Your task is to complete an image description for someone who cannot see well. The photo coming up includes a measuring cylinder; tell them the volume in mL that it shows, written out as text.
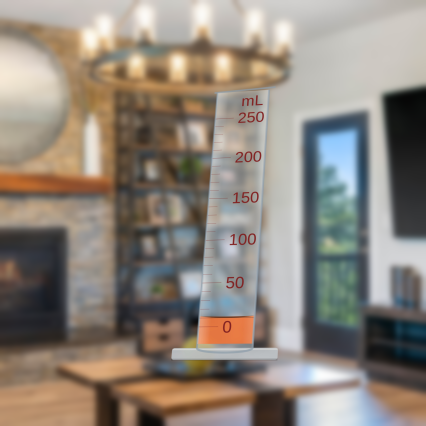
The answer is 10 mL
